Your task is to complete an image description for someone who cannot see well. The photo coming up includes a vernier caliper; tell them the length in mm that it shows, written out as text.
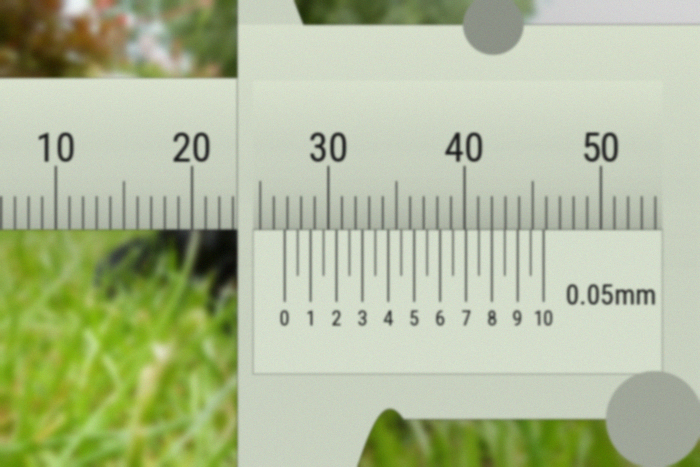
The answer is 26.8 mm
